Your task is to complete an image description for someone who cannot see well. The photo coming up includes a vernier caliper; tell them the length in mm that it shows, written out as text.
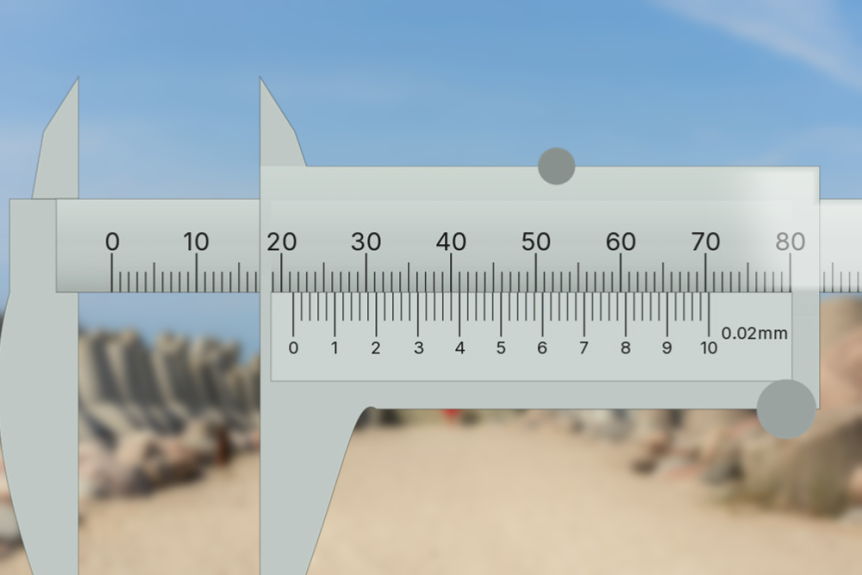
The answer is 21.4 mm
